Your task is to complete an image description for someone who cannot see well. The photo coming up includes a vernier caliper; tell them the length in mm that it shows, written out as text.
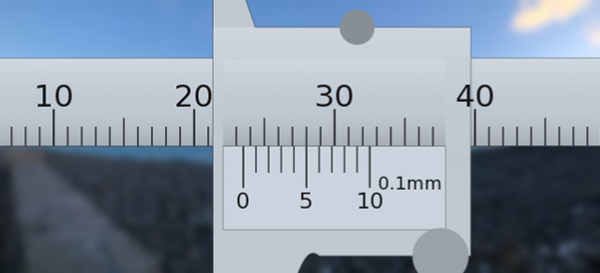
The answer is 23.5 mm
